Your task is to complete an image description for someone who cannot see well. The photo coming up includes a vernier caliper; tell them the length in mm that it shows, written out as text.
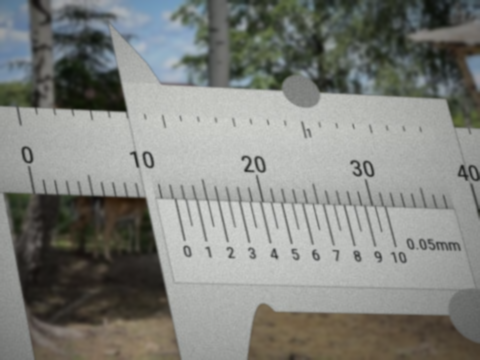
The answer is 12.2 mm
